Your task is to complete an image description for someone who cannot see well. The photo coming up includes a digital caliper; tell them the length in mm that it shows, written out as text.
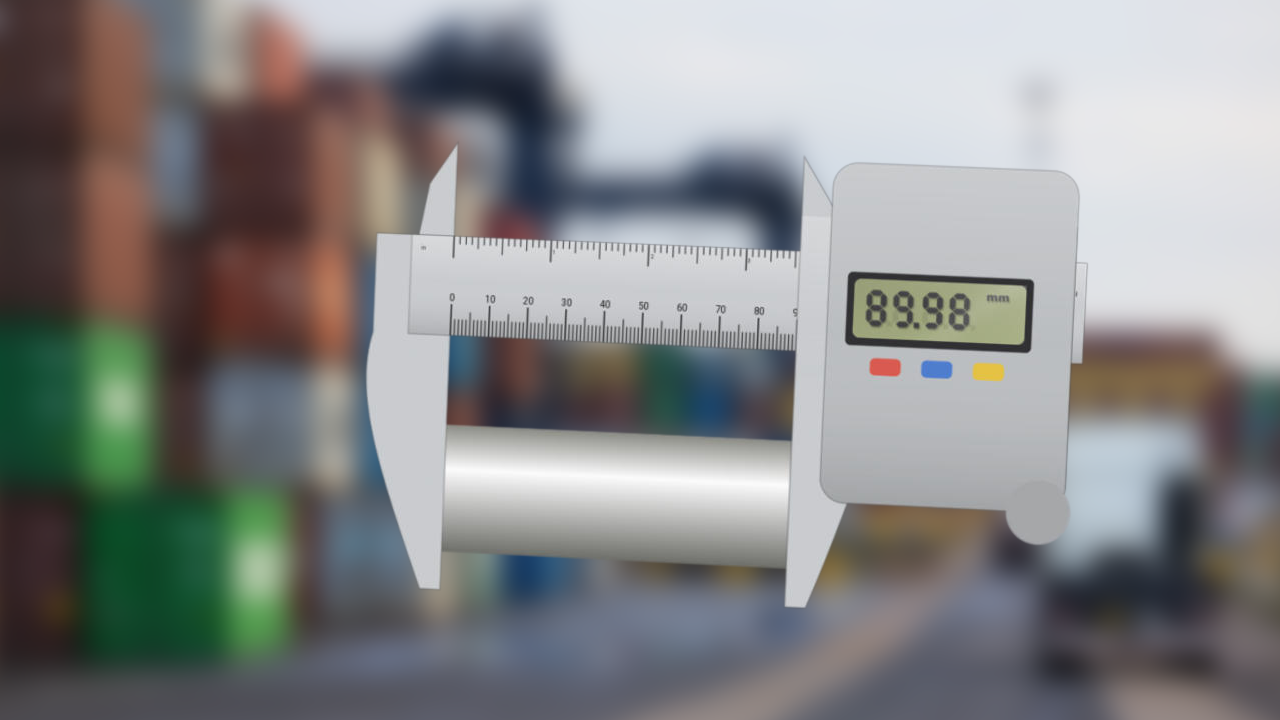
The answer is 89.98 mm
